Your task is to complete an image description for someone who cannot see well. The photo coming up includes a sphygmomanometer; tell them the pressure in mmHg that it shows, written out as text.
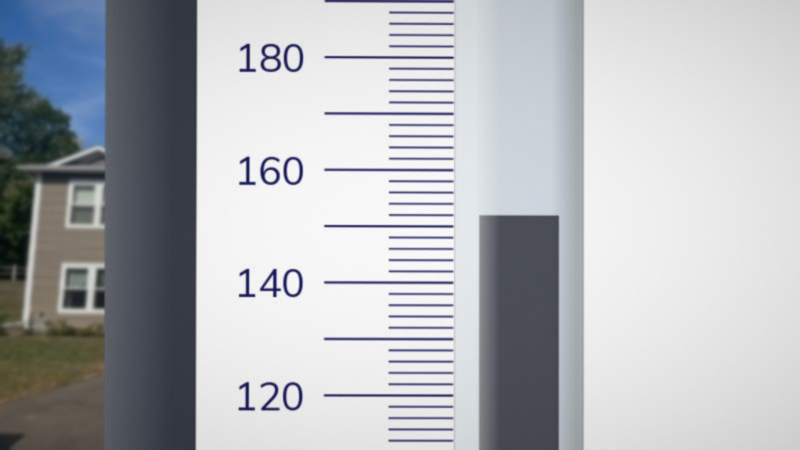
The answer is 152 mmHg
